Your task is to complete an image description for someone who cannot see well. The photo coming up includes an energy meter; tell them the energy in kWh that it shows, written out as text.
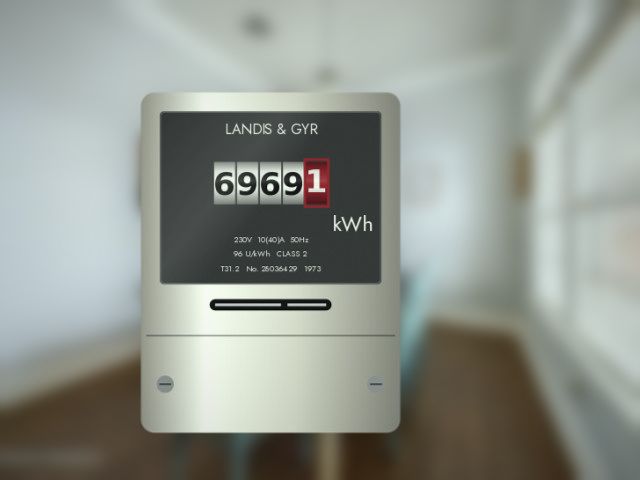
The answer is 6969.1 kWh
